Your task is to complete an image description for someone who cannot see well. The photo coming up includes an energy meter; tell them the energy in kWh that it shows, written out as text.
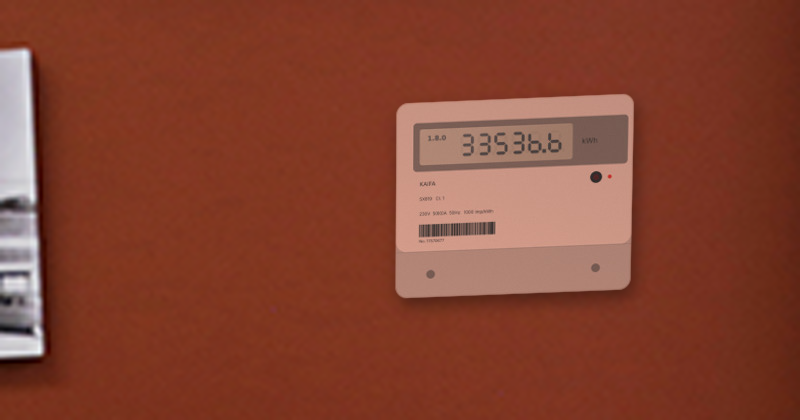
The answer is 33536.6 kWh
